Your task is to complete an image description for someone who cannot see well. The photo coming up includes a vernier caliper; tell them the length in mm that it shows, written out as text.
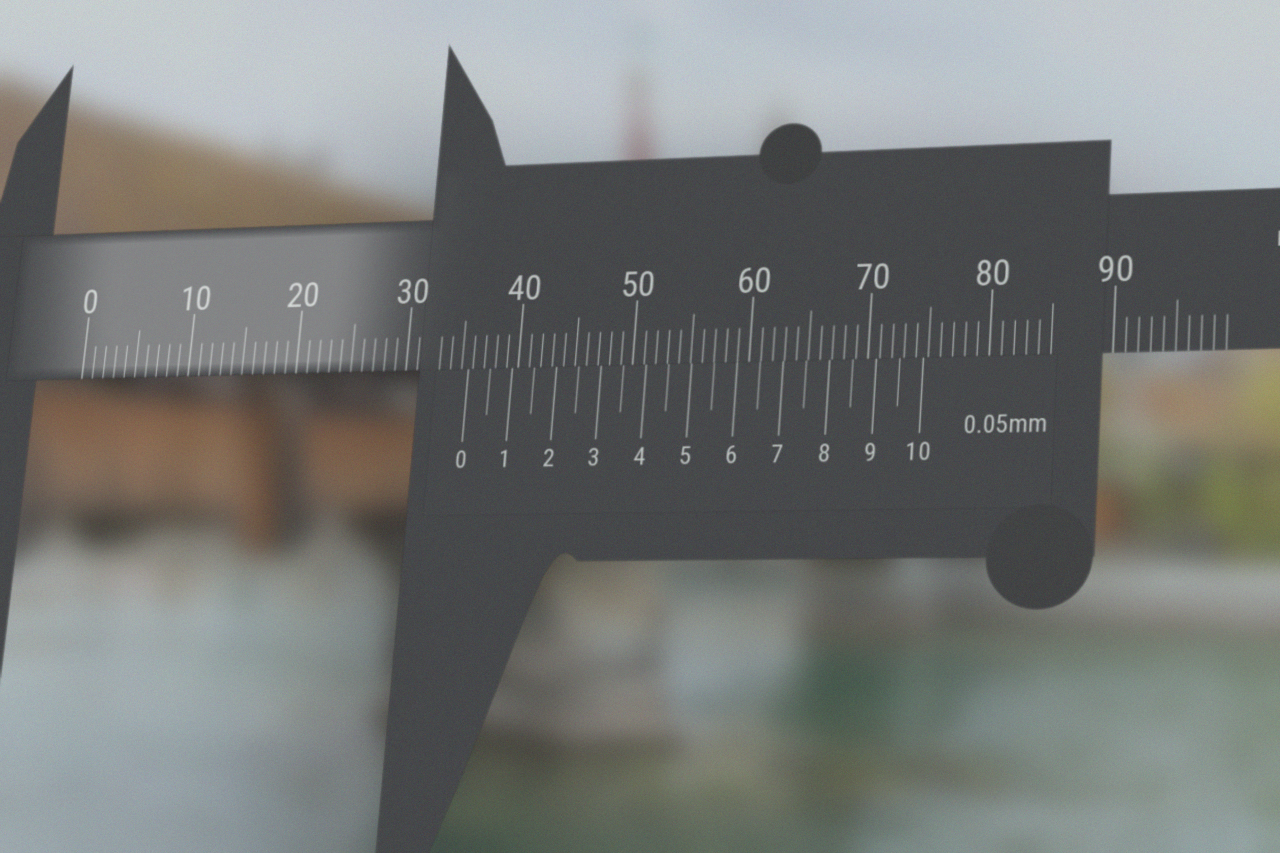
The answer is 35.6 mm
